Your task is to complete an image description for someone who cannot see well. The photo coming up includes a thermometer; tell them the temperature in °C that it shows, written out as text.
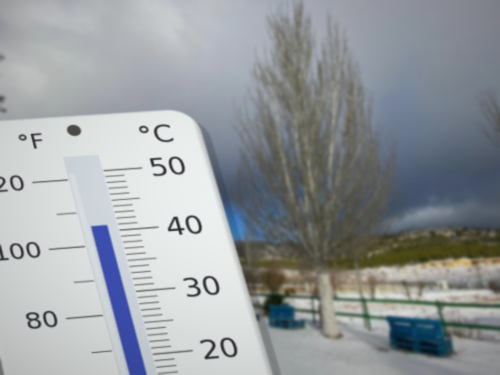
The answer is 41 °C
